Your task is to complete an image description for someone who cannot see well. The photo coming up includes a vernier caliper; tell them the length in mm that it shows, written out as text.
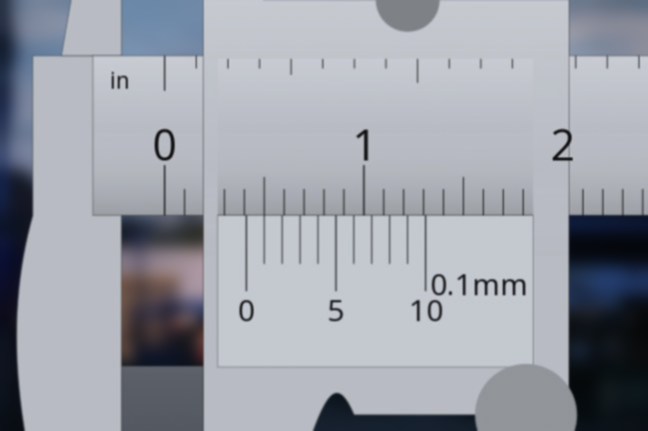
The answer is 4.1 mm
